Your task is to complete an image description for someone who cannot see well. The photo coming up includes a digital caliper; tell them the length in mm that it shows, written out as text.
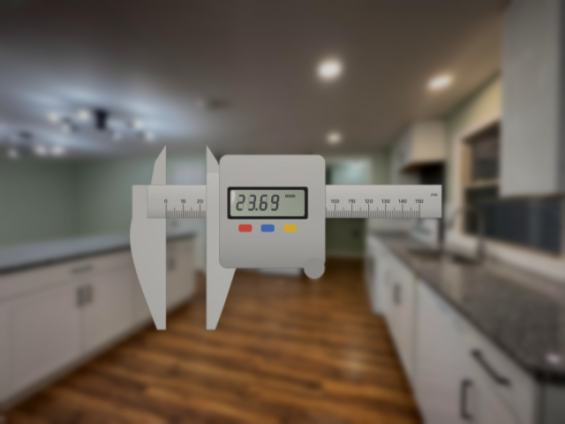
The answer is 23.69 mm
